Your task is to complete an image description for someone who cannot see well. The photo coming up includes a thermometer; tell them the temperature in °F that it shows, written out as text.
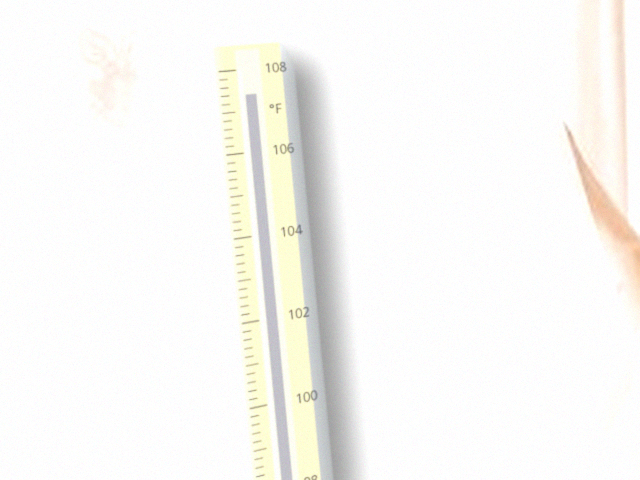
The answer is 107.4 °F
